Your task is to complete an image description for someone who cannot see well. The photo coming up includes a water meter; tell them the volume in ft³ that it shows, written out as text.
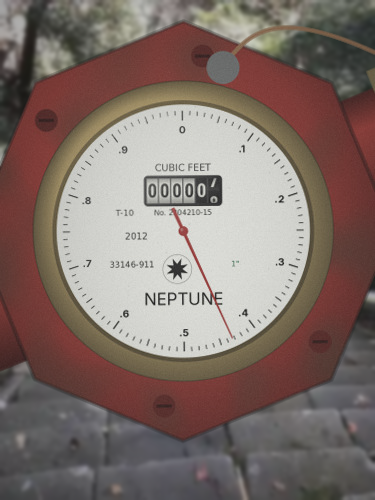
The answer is 7.43 ft³
